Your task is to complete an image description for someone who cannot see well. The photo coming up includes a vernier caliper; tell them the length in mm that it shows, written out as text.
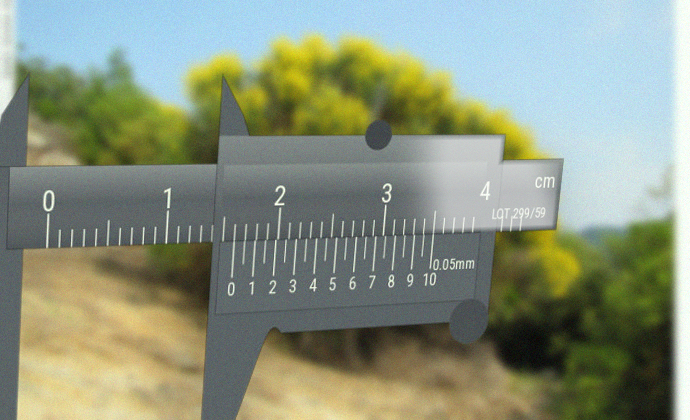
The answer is 16.0 mm
